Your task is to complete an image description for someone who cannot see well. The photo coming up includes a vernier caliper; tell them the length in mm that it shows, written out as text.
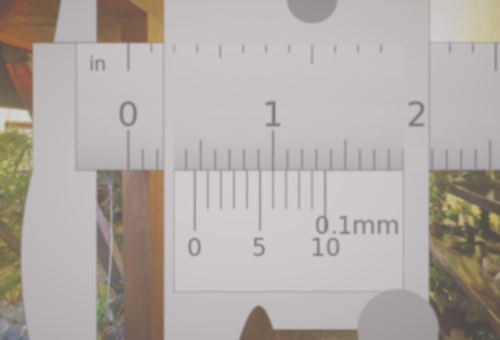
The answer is 4.6 mm
